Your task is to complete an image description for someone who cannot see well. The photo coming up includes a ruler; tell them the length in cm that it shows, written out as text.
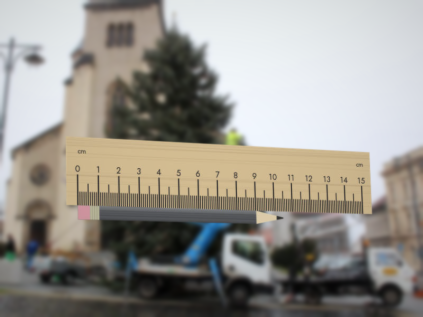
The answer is 10.5 cm
